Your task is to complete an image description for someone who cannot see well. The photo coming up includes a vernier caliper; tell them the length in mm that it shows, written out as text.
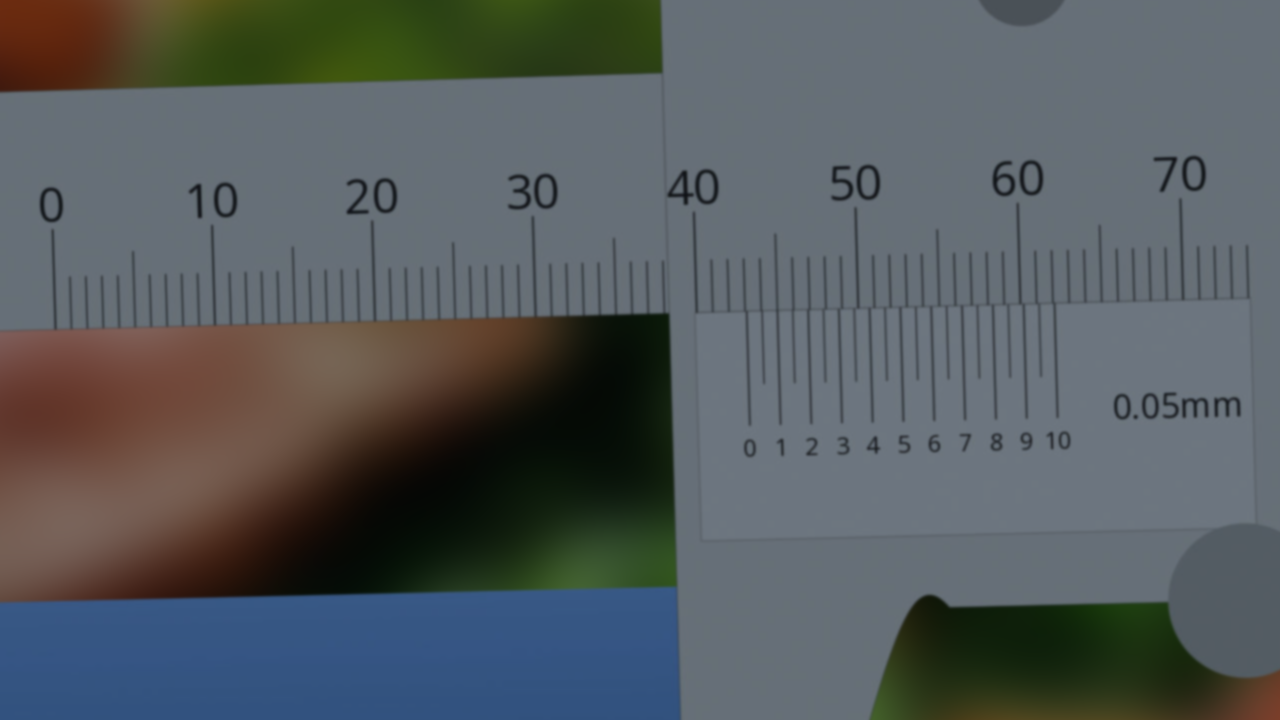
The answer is 43.1 mm
